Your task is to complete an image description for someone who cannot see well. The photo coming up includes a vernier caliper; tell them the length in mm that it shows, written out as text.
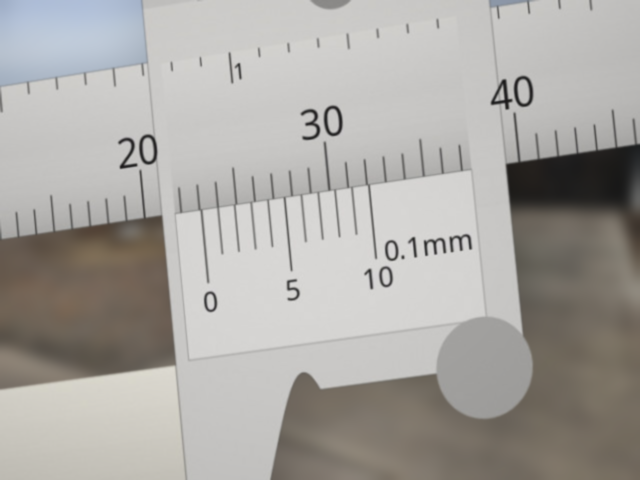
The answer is 23.1 mm
